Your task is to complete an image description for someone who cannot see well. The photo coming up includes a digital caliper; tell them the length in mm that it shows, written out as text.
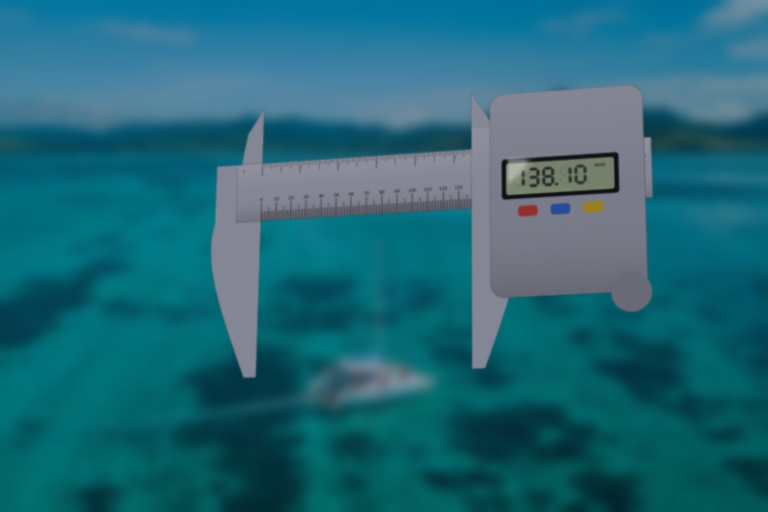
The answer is 138.10 mm
